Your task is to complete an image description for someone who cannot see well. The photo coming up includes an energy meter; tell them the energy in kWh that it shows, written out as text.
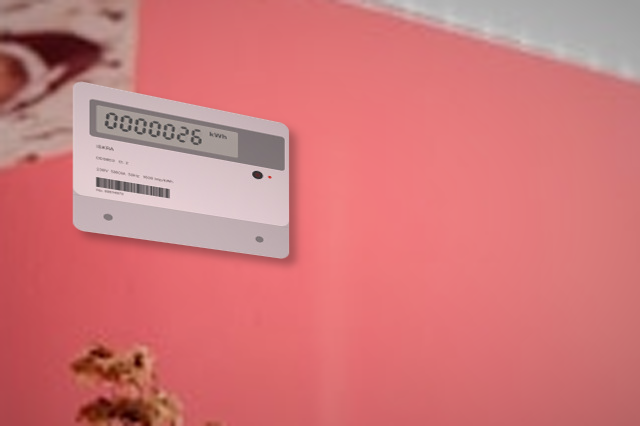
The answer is 26 kWh
